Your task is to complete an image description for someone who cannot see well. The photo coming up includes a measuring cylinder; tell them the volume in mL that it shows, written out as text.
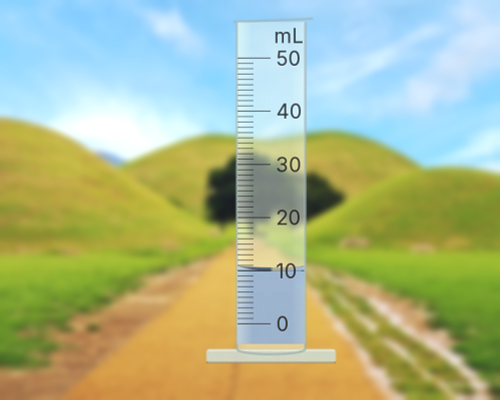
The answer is 10 mL
